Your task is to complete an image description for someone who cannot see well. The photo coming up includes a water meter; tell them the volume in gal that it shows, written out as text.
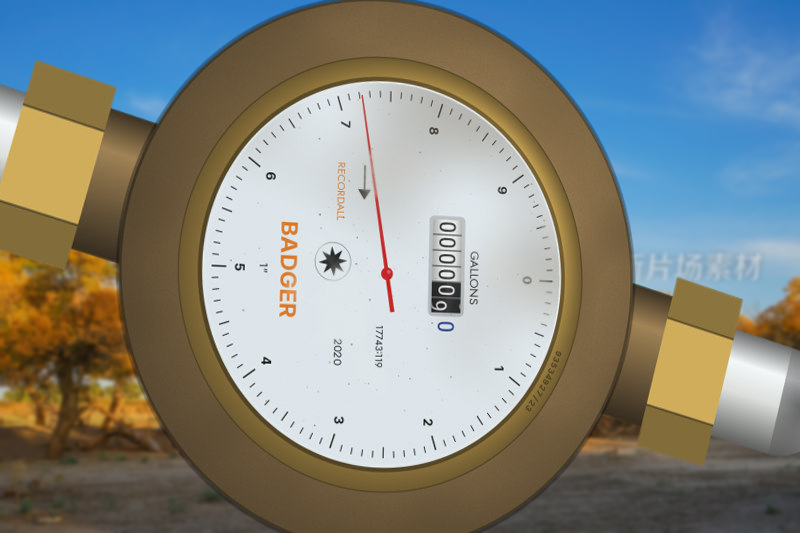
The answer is 87.2 gal
